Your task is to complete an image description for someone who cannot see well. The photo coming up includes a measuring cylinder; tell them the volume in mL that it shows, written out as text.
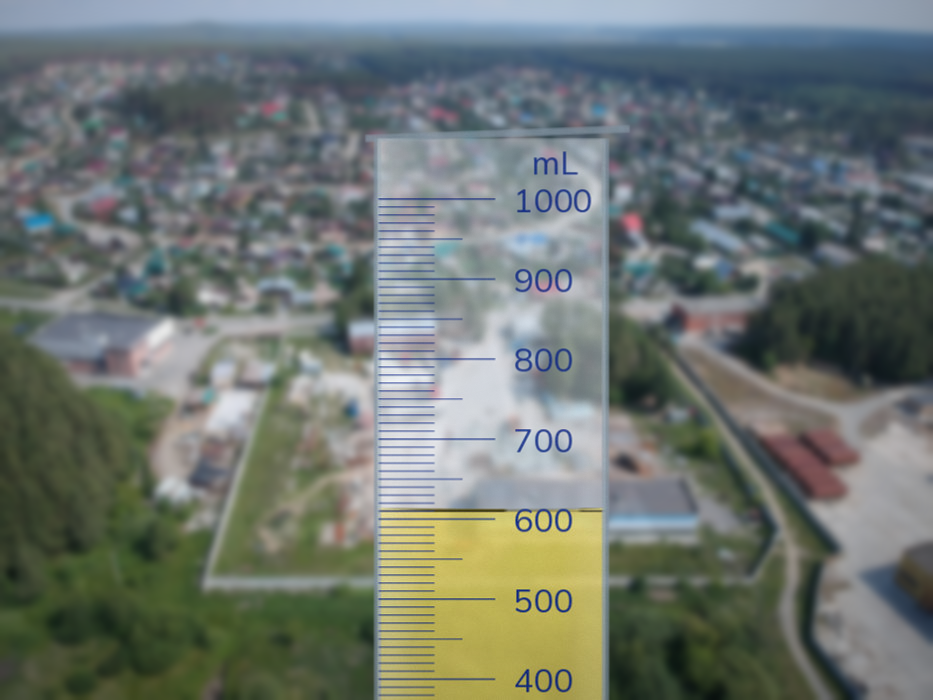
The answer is 610 mL
